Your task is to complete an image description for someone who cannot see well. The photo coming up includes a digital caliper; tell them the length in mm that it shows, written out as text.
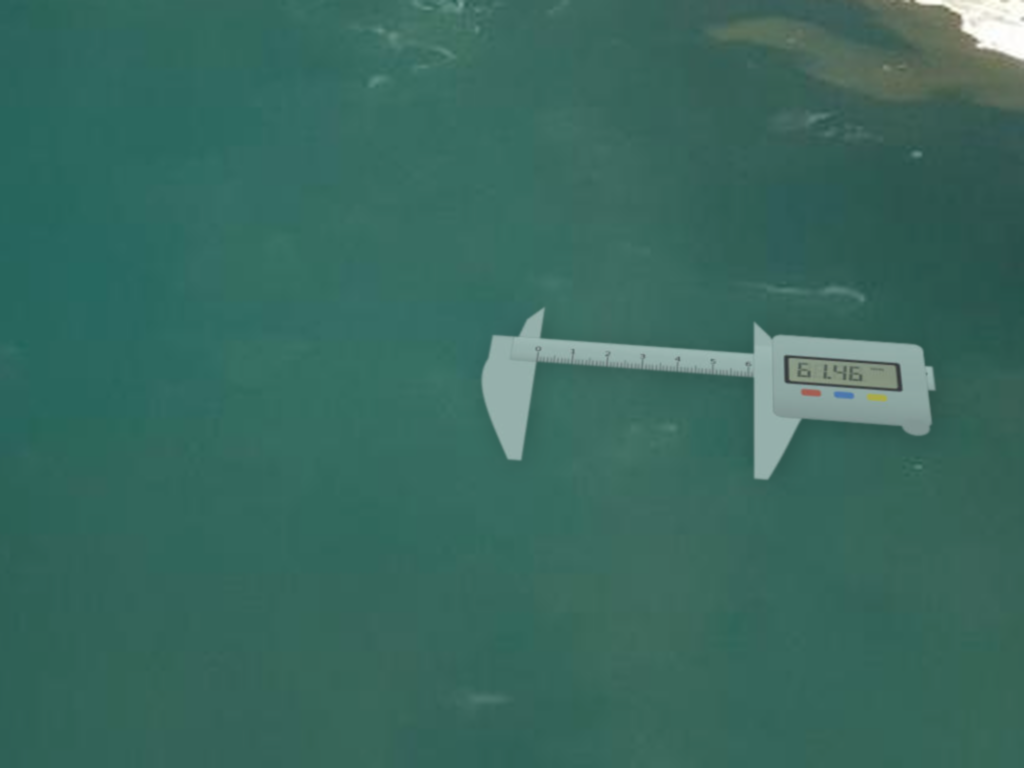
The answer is 61.46 mm
